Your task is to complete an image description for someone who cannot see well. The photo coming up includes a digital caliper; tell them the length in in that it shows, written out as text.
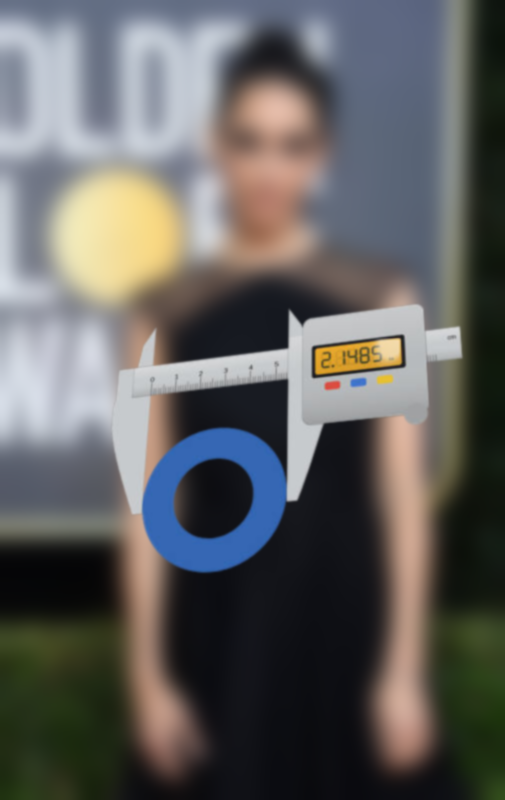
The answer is 2.1485 in
